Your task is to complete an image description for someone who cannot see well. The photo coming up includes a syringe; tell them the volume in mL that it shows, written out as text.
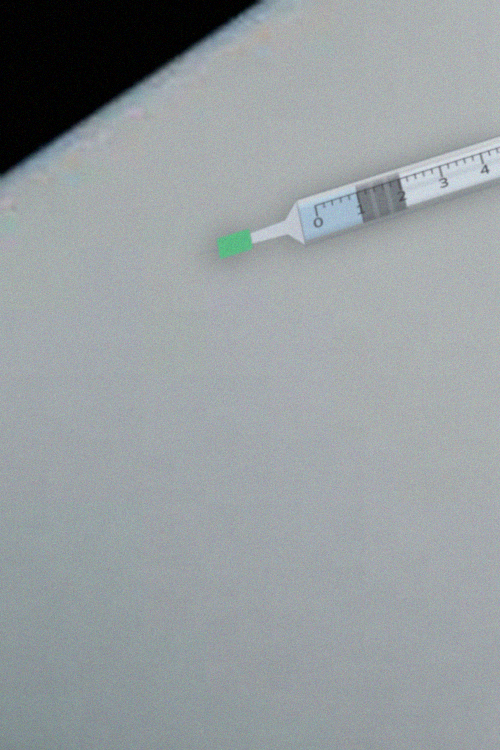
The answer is 1 mL
